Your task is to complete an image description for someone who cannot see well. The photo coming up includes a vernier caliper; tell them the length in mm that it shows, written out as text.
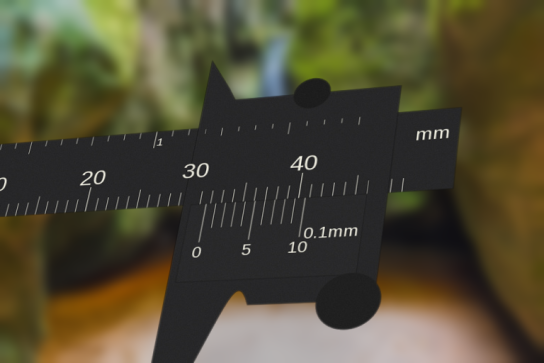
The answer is 31.6 mm
